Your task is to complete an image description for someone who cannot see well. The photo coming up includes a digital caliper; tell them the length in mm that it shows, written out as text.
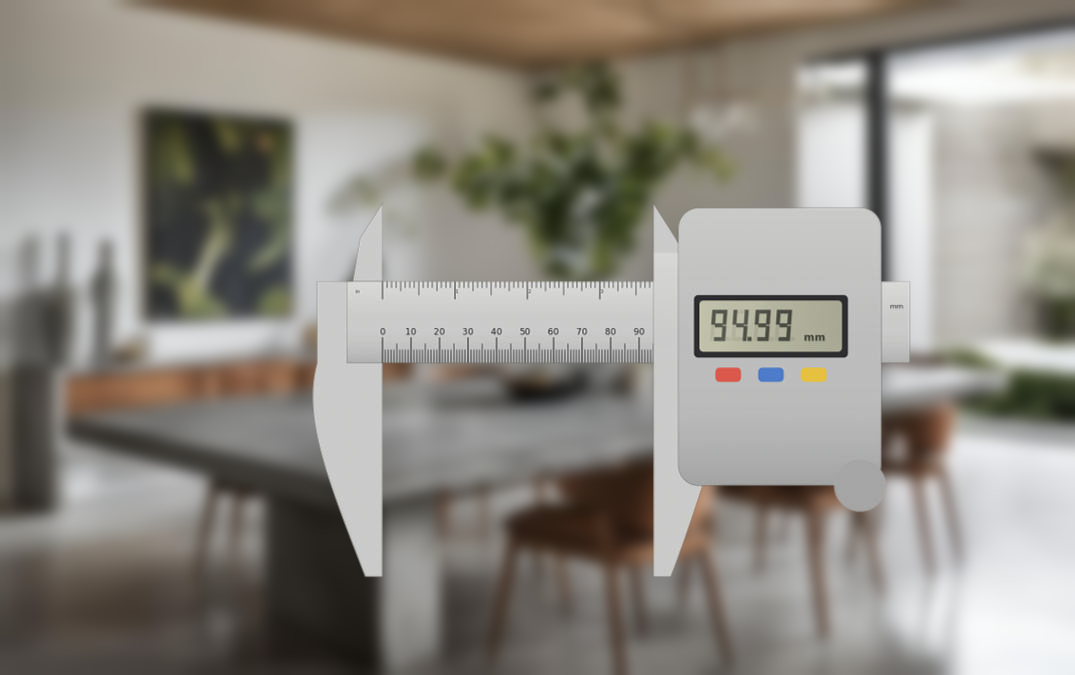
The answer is 94.99 mm
